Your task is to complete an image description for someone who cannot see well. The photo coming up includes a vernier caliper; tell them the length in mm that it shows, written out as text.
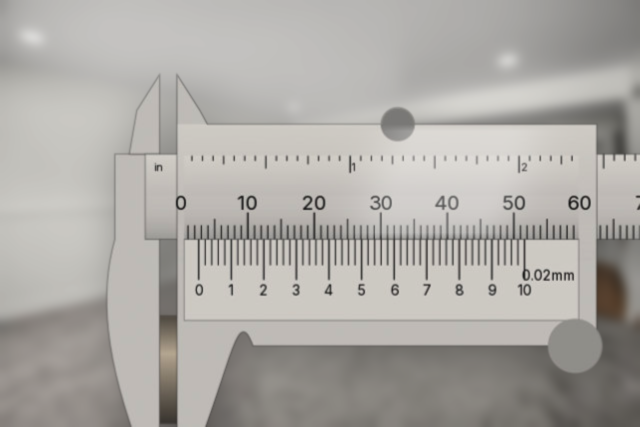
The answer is 2.6 mm
